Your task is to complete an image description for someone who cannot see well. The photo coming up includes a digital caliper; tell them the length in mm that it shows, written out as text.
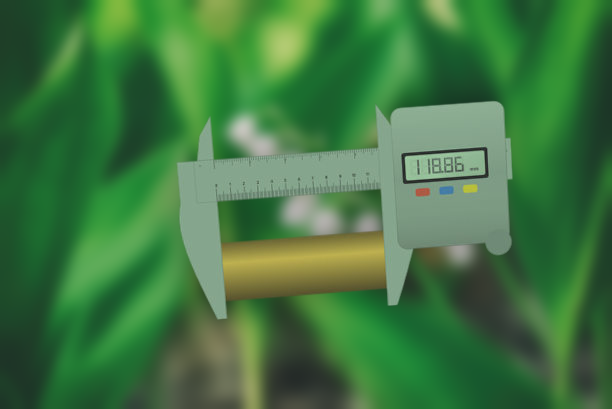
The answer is 118.86 mm
